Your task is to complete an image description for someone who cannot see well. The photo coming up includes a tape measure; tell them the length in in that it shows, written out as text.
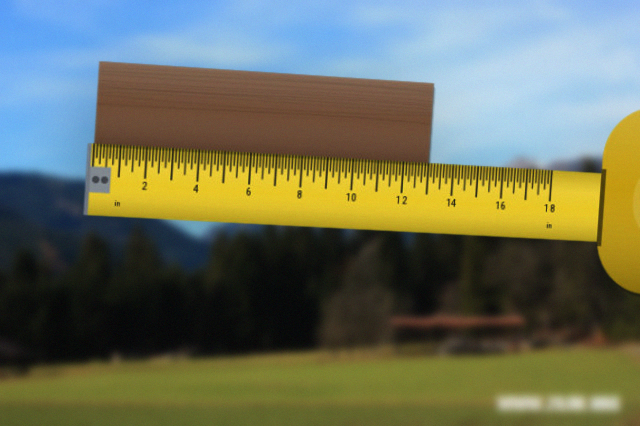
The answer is 13 in
